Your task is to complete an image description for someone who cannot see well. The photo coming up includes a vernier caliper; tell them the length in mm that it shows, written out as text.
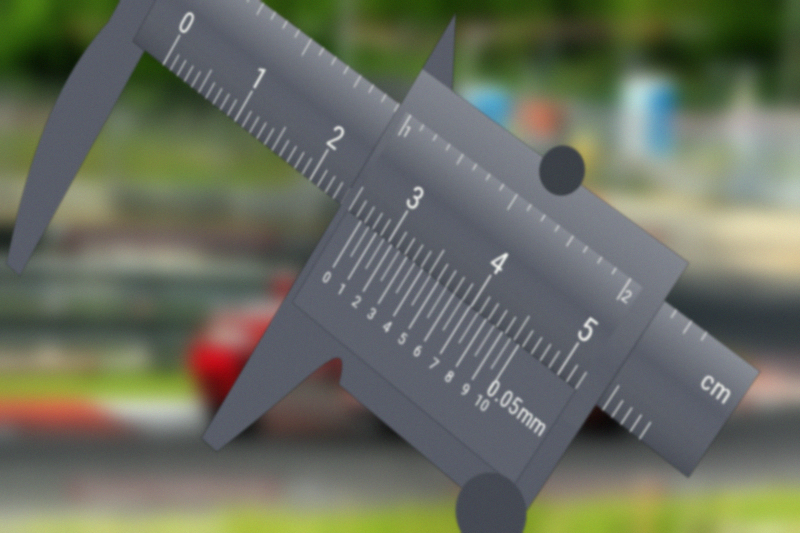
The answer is 26.6 mm
